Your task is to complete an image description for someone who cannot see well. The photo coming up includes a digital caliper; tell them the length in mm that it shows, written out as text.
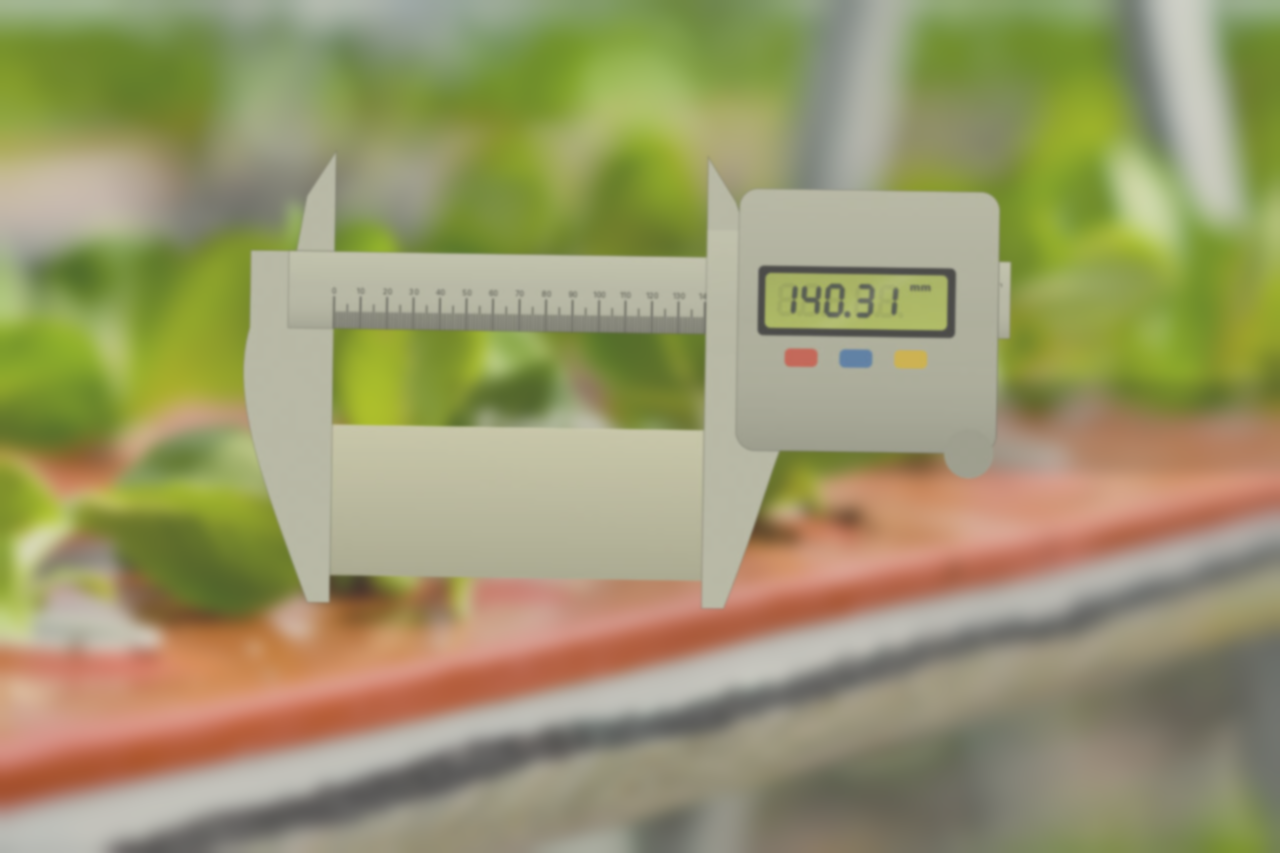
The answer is 140.31 mm
